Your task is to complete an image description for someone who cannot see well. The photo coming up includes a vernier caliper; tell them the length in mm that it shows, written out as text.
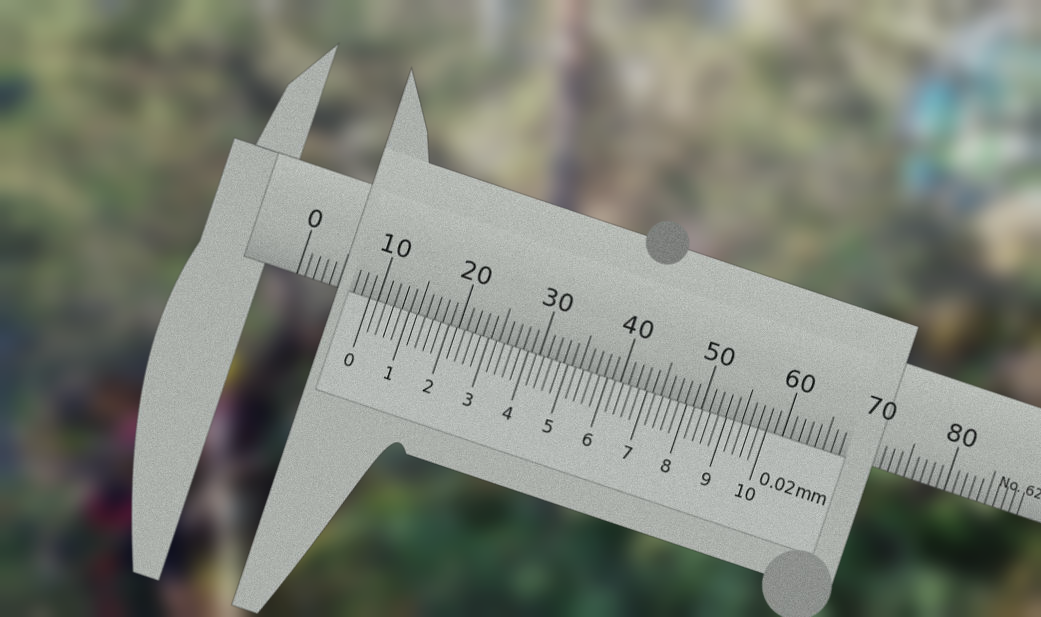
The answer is 9.0 mm
